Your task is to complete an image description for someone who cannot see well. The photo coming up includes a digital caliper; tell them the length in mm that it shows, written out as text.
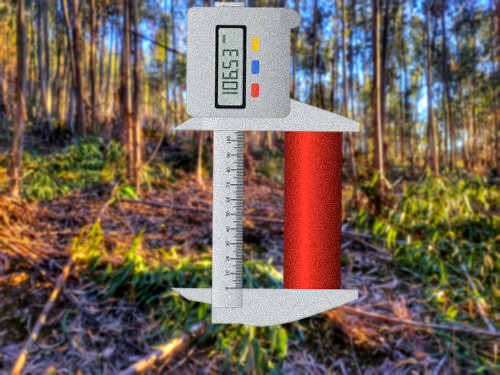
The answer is 106.53 mm
